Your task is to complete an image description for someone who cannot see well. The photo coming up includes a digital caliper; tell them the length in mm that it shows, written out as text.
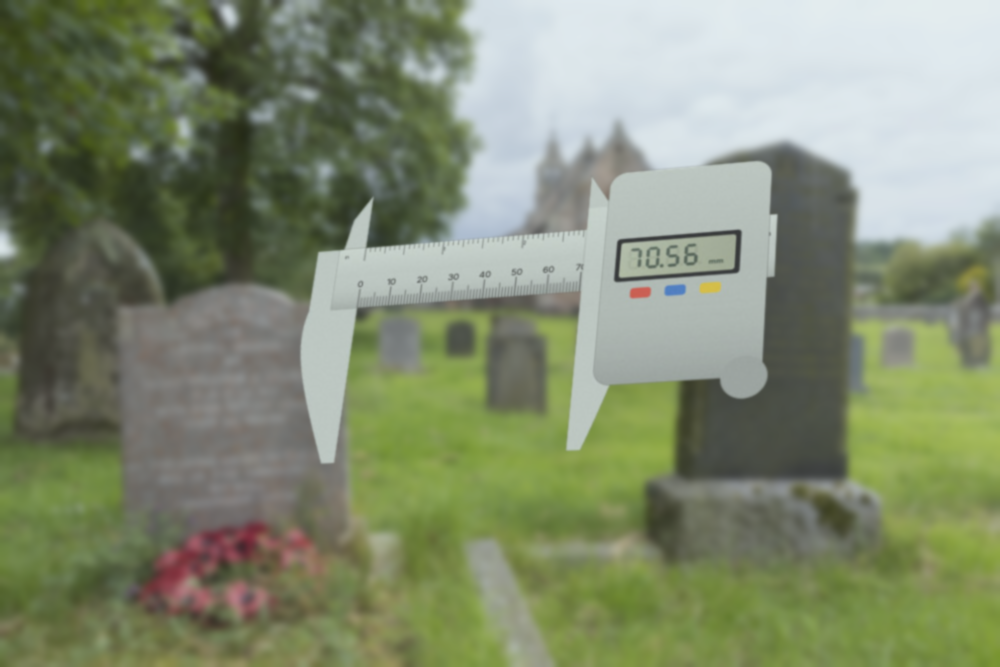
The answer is 70.56 mm
